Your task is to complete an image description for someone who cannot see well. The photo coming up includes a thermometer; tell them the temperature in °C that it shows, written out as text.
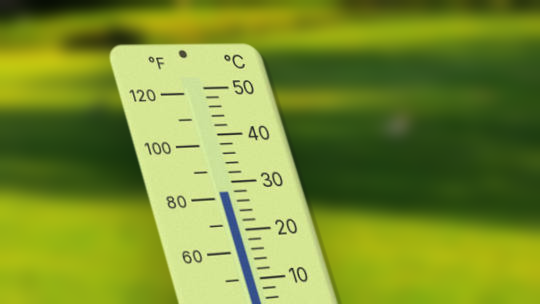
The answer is 28 °C
